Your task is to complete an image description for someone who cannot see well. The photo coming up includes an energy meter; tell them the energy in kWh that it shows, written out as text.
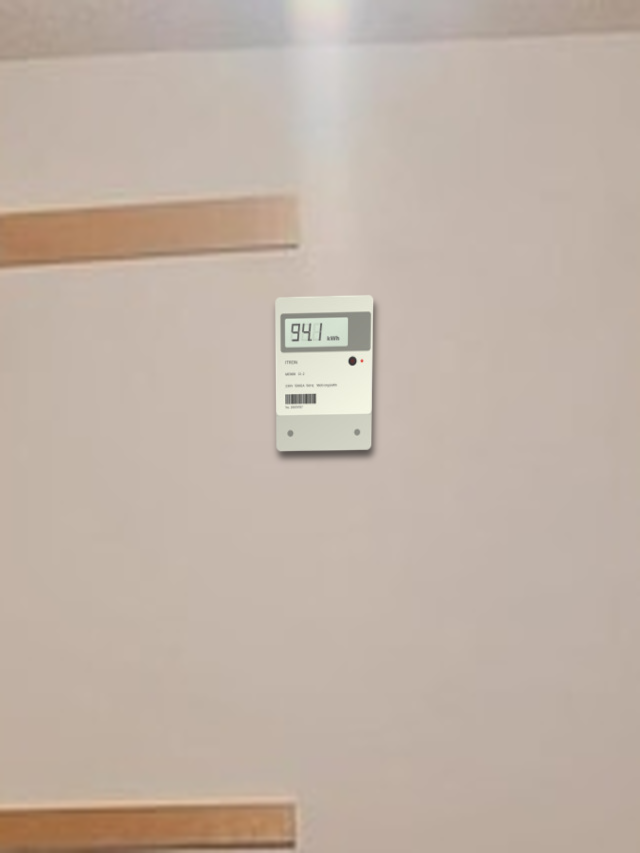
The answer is 94.1 kWh
